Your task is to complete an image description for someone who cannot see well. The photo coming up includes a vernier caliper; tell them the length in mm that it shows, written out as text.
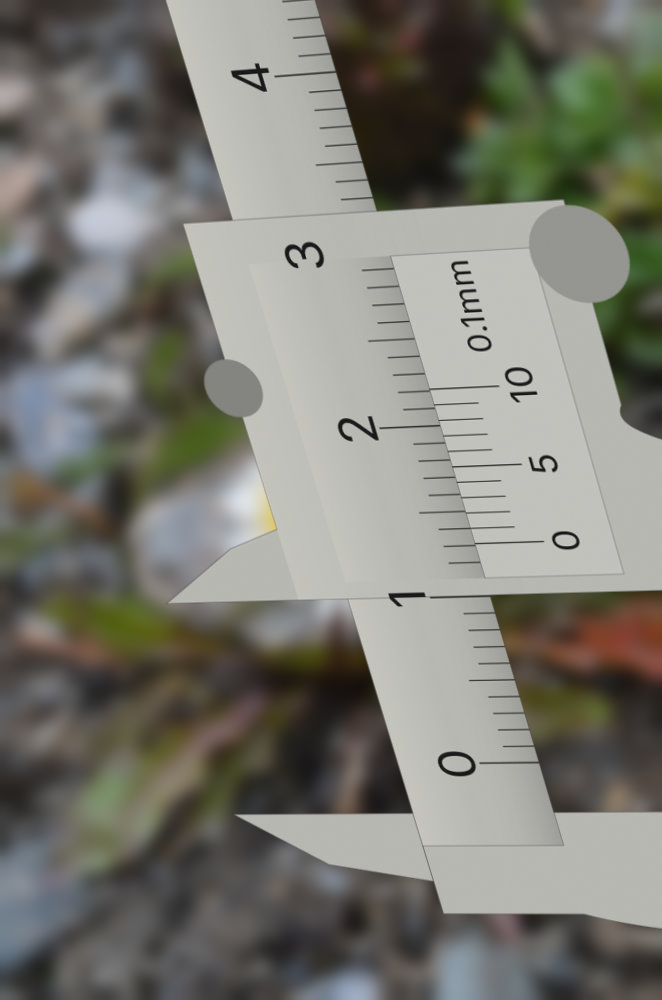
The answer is 13.1 mm
